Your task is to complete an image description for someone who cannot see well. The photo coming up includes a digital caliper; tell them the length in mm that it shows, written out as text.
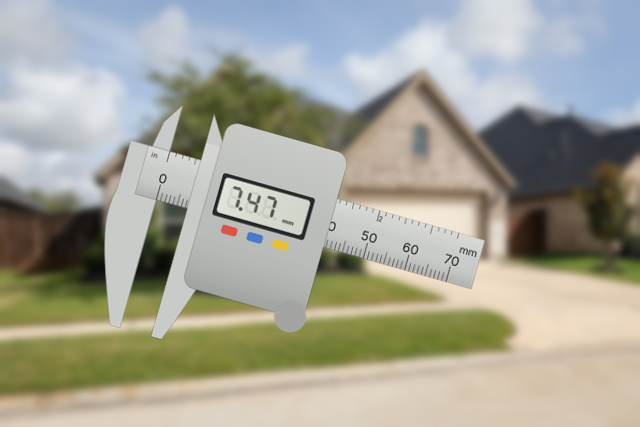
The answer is 7.47 mm
